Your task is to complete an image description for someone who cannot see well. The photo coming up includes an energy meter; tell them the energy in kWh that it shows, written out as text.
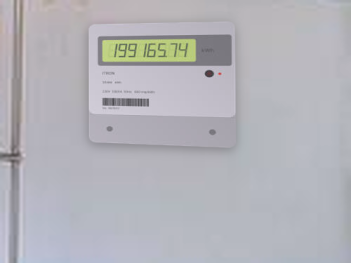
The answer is 199165.74 kWh
